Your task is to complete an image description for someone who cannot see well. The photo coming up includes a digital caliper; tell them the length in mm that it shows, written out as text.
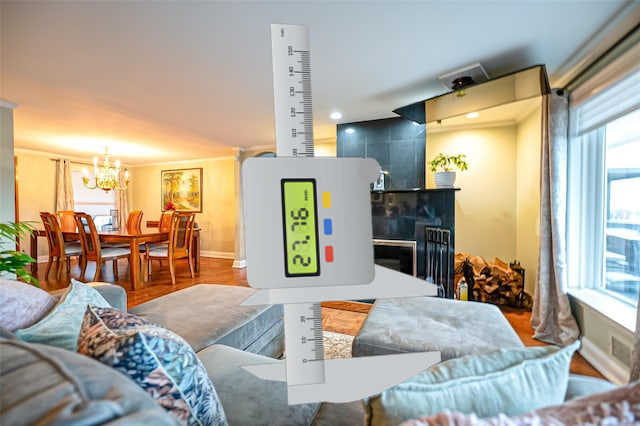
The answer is 27.76 mm
